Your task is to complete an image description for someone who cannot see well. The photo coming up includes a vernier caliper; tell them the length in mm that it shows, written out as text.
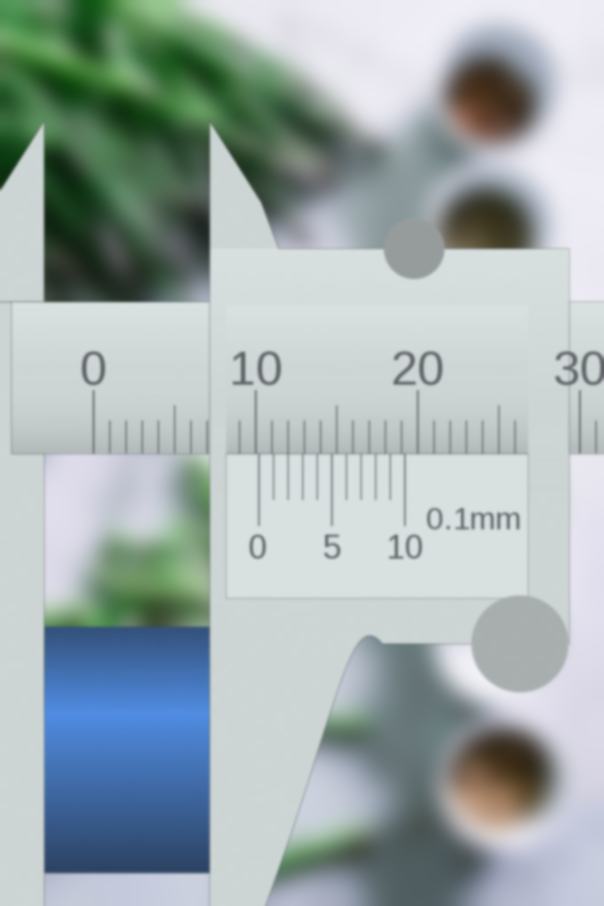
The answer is 10.2 mm
